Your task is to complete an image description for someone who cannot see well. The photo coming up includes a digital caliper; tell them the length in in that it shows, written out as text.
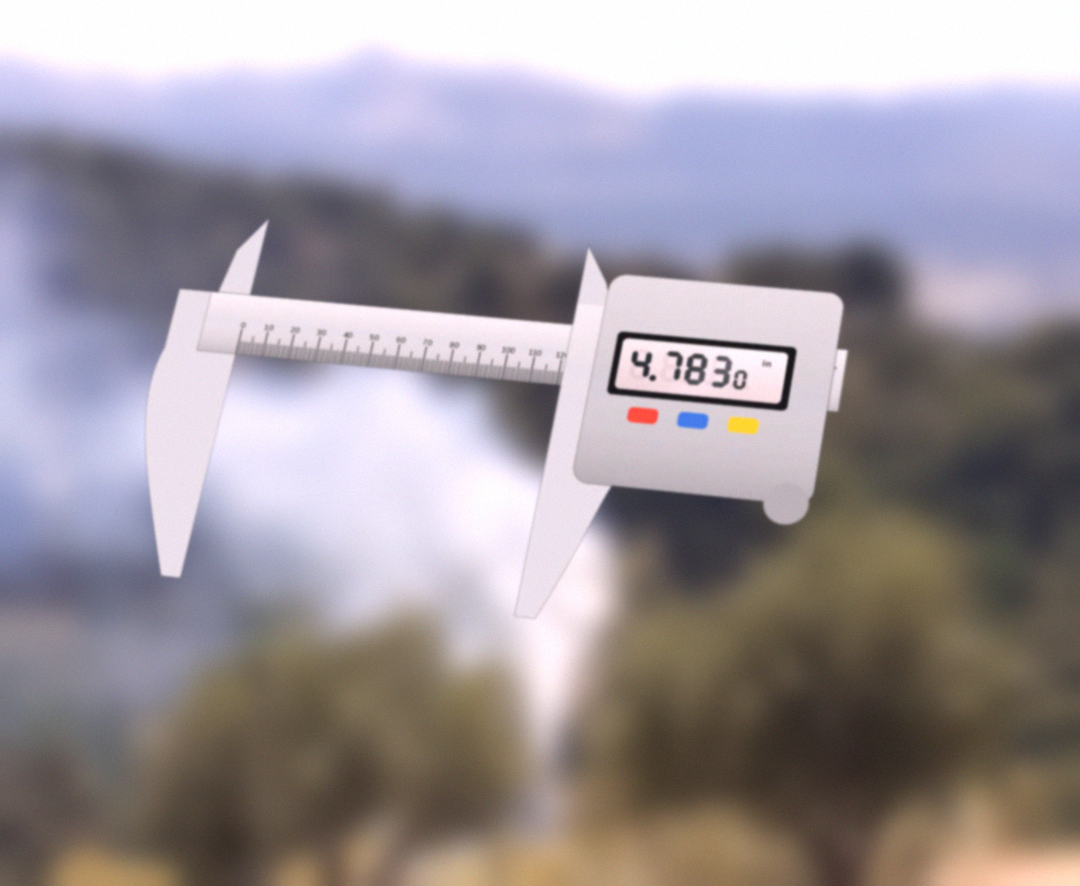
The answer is 4.7830 in
